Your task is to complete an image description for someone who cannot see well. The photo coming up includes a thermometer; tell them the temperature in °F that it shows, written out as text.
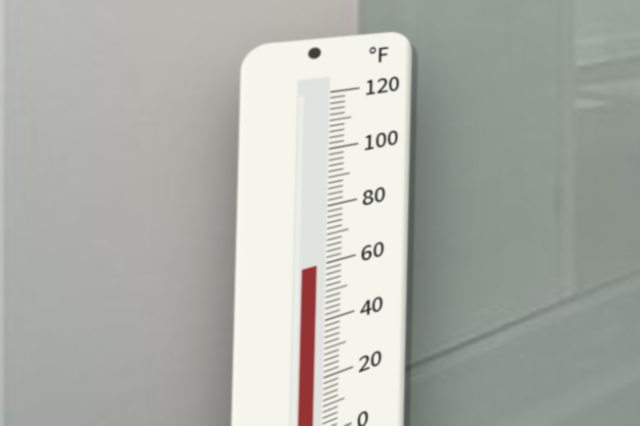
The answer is 60 °F
